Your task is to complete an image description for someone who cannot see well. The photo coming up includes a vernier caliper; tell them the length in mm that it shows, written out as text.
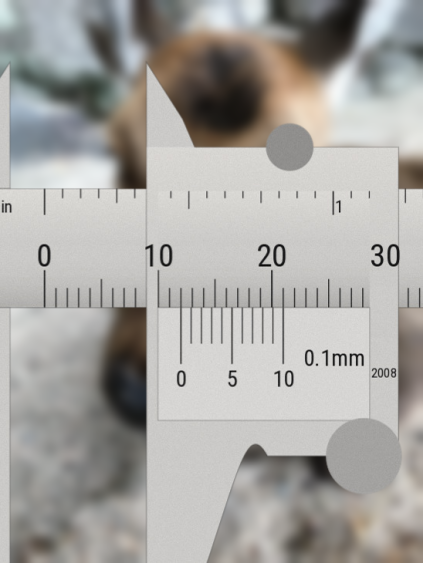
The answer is 12.0 mm
